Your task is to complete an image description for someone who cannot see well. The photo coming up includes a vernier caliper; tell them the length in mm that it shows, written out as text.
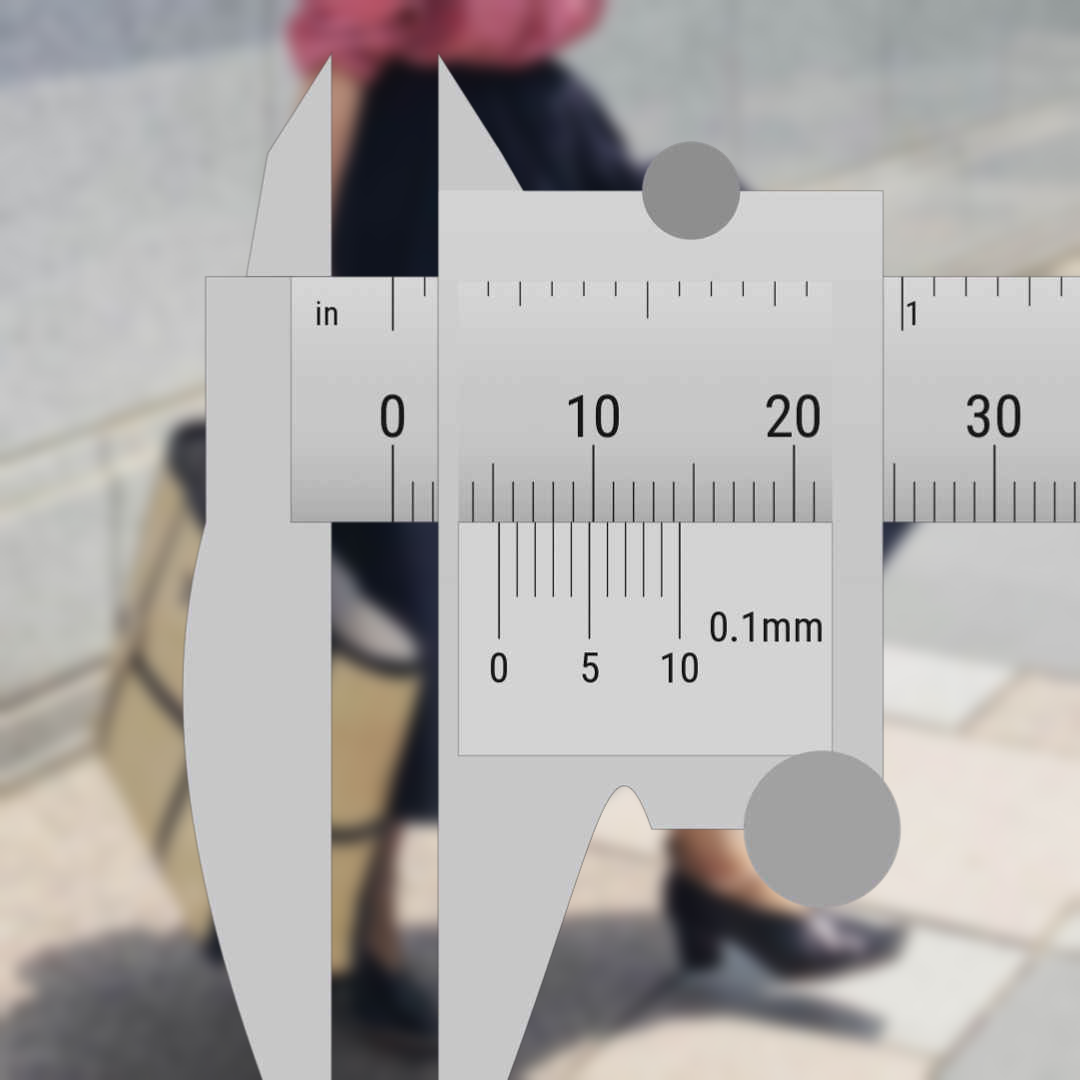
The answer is 5.3 mm
